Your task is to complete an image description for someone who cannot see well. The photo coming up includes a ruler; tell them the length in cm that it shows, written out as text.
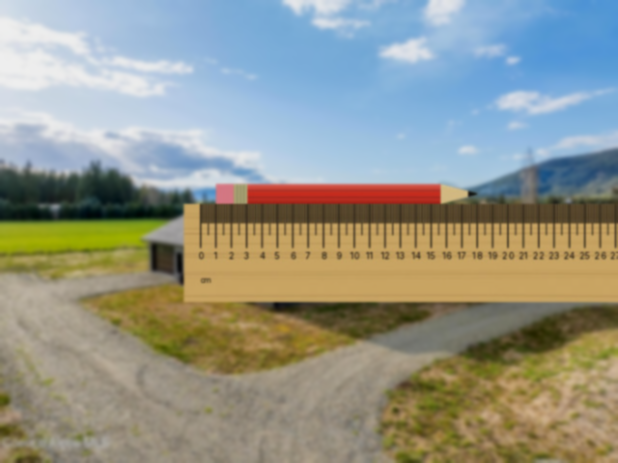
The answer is 17 cm
